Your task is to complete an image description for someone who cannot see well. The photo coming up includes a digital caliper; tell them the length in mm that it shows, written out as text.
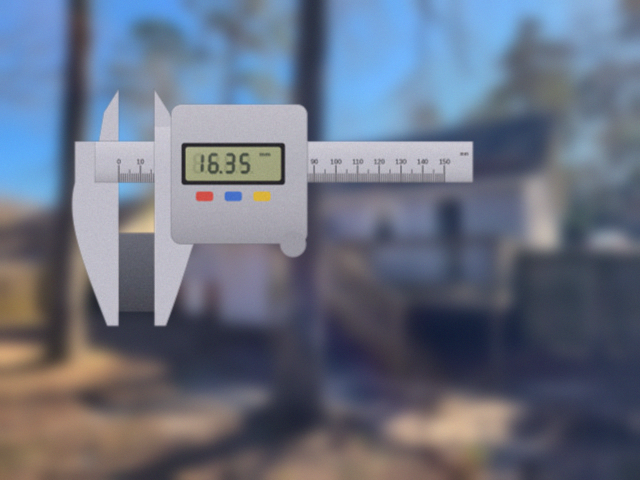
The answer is 16.35 mm
